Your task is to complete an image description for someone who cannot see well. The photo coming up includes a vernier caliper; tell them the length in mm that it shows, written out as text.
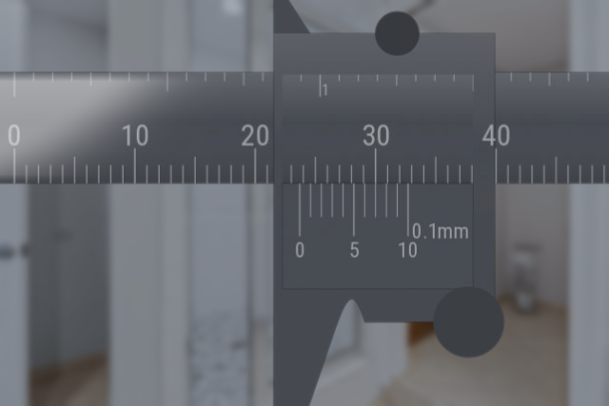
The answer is 23.7 mm
